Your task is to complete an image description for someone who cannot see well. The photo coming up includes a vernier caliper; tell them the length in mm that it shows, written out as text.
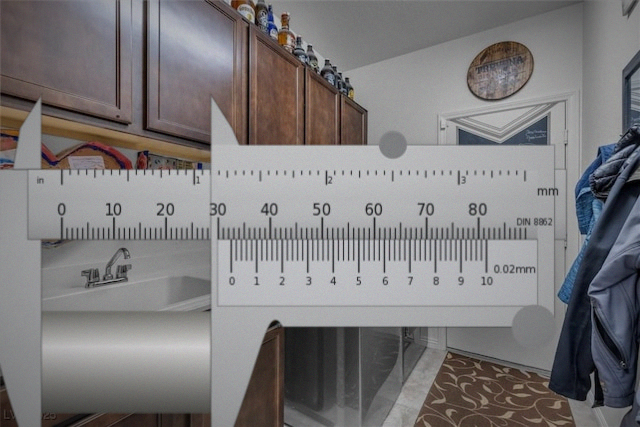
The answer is 32.5 mm
